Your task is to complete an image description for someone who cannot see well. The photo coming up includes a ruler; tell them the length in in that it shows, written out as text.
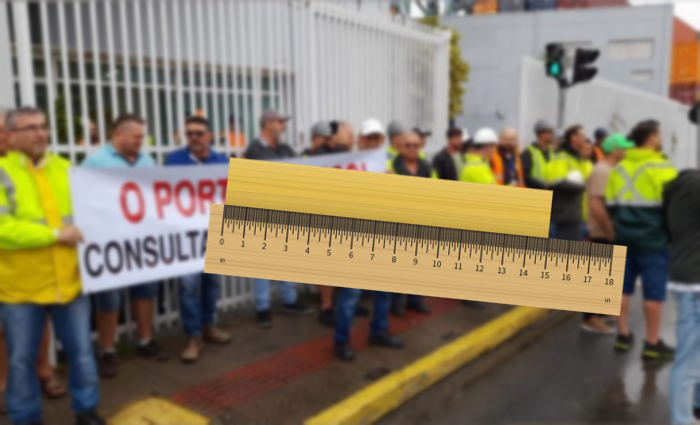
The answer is 15 in
